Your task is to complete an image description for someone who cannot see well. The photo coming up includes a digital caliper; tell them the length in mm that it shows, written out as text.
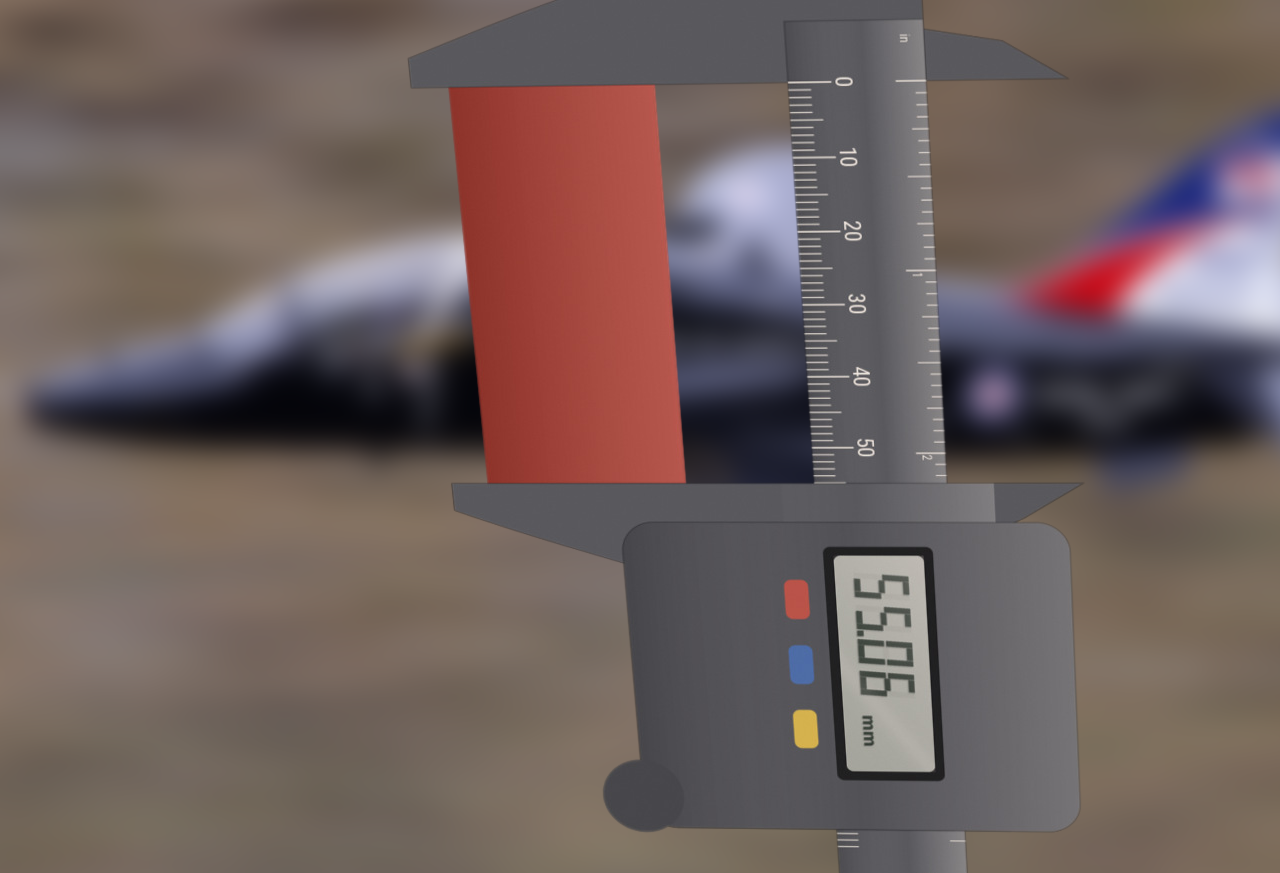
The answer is 55.06 mm
